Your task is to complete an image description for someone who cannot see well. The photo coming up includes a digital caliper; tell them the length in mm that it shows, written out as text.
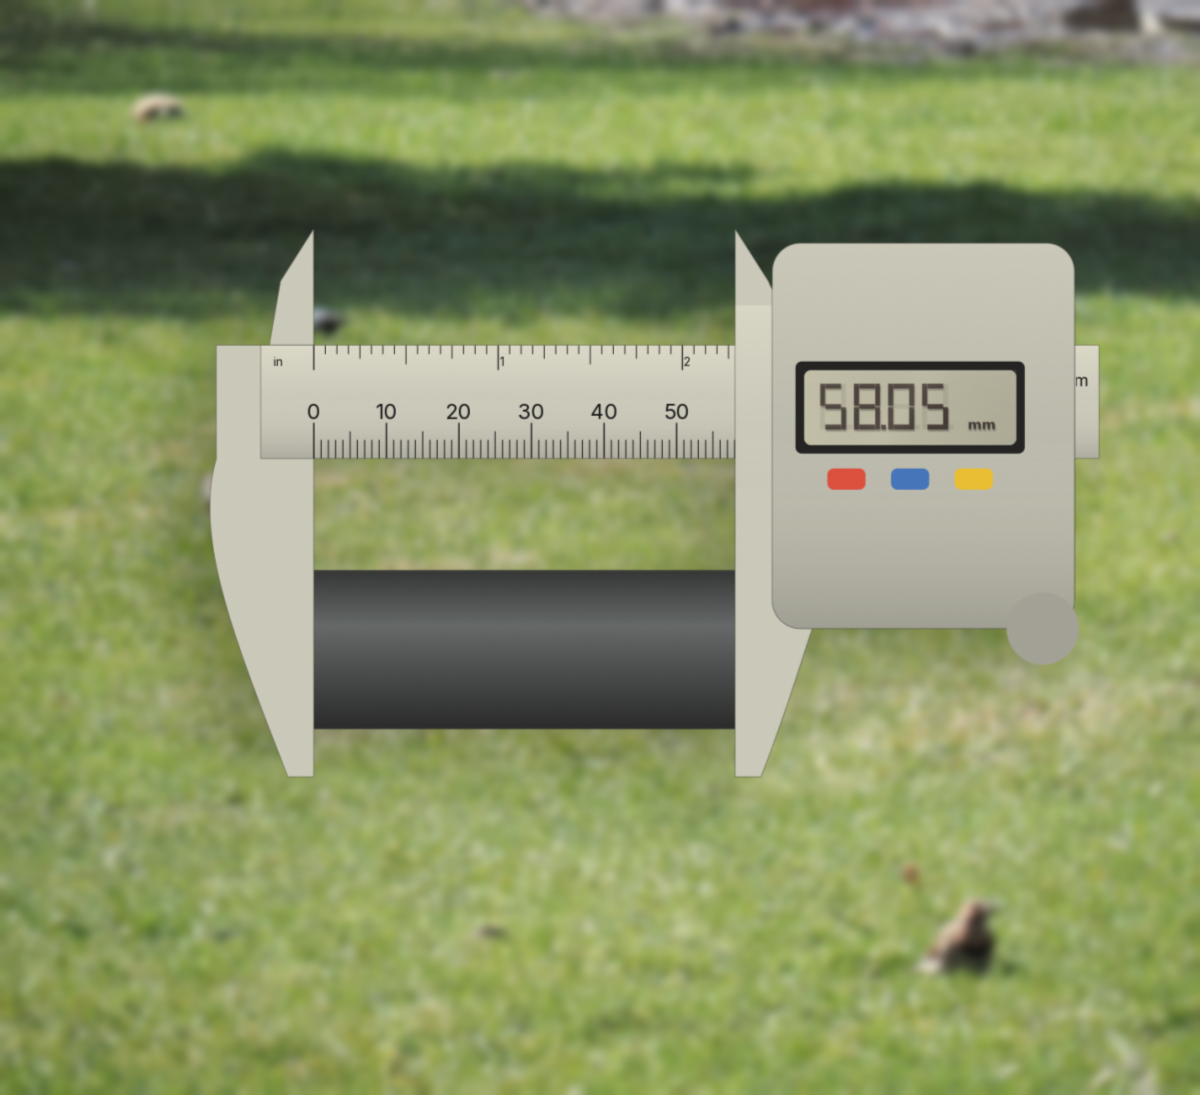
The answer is 58.05 mm
